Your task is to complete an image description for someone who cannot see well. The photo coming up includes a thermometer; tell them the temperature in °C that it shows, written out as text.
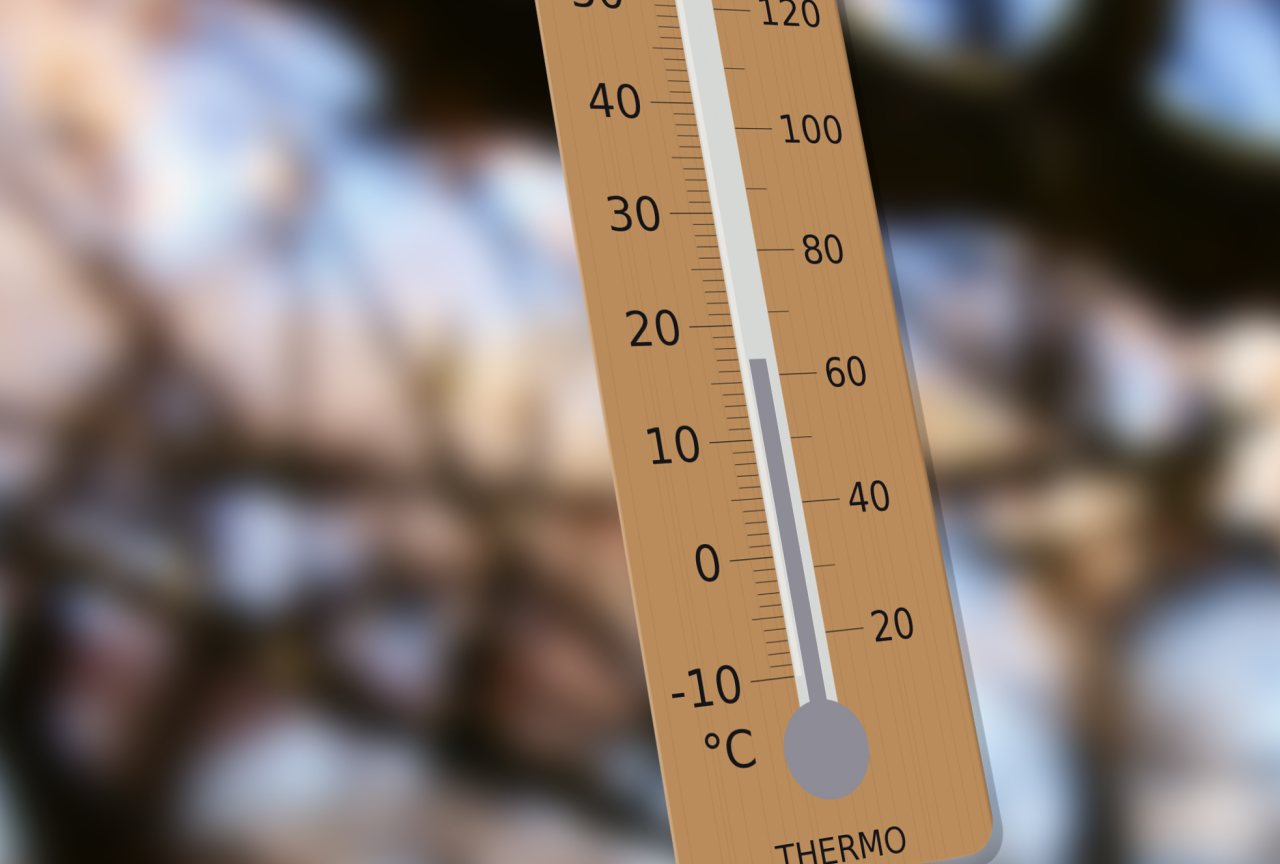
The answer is 17 °C
